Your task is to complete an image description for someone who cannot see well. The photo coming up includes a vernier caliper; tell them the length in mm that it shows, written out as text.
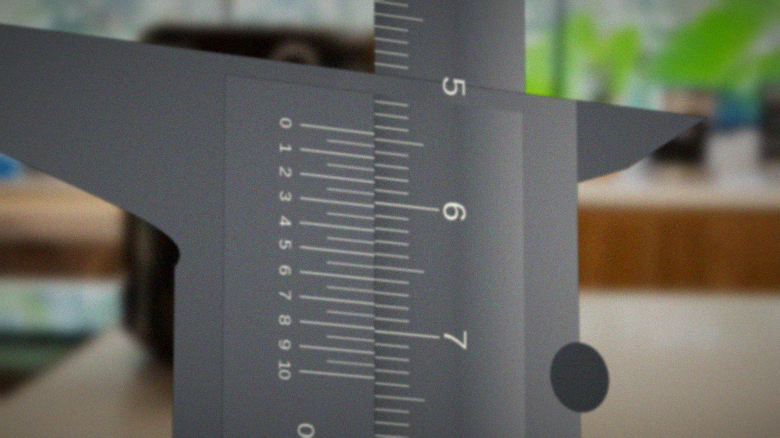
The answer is 54.6 mm
